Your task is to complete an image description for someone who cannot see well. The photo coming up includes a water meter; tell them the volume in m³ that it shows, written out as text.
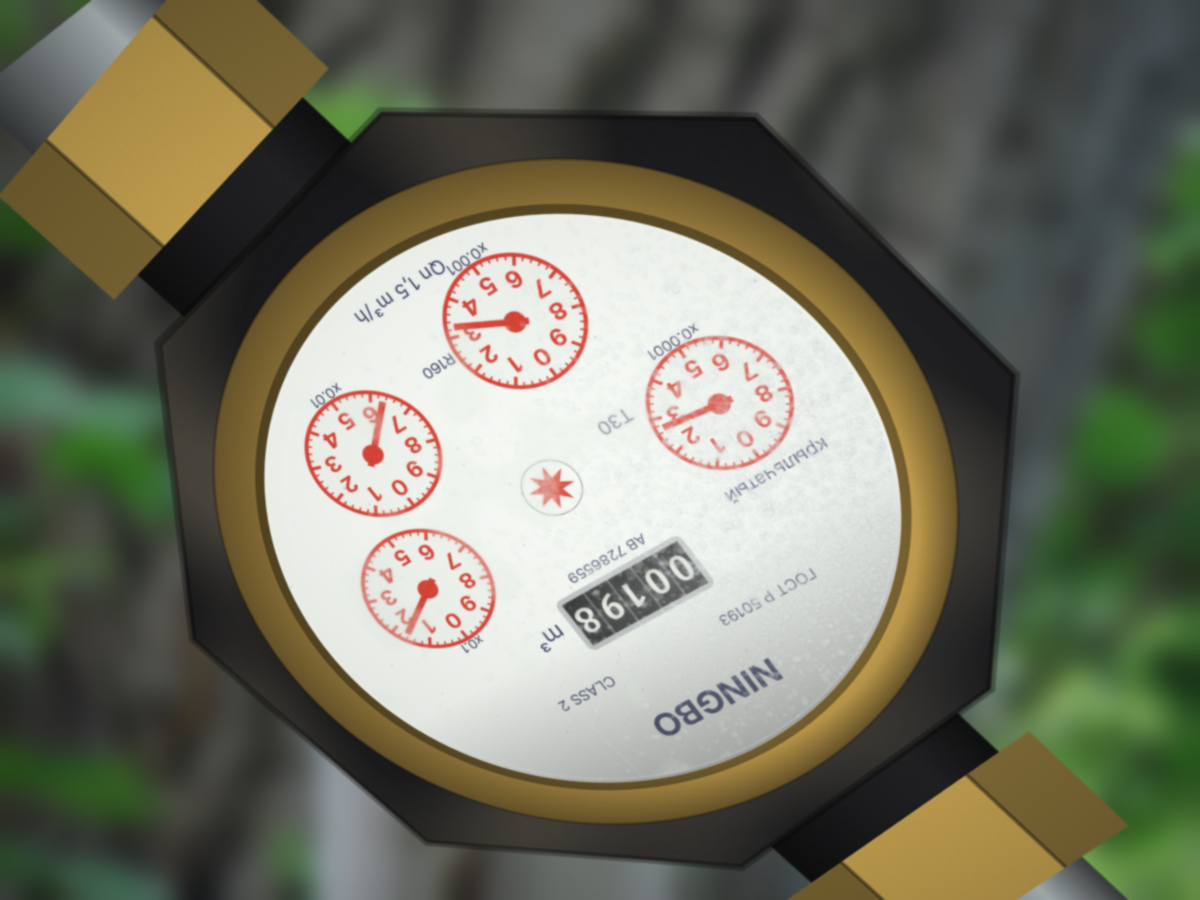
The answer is 198.1632 m³
